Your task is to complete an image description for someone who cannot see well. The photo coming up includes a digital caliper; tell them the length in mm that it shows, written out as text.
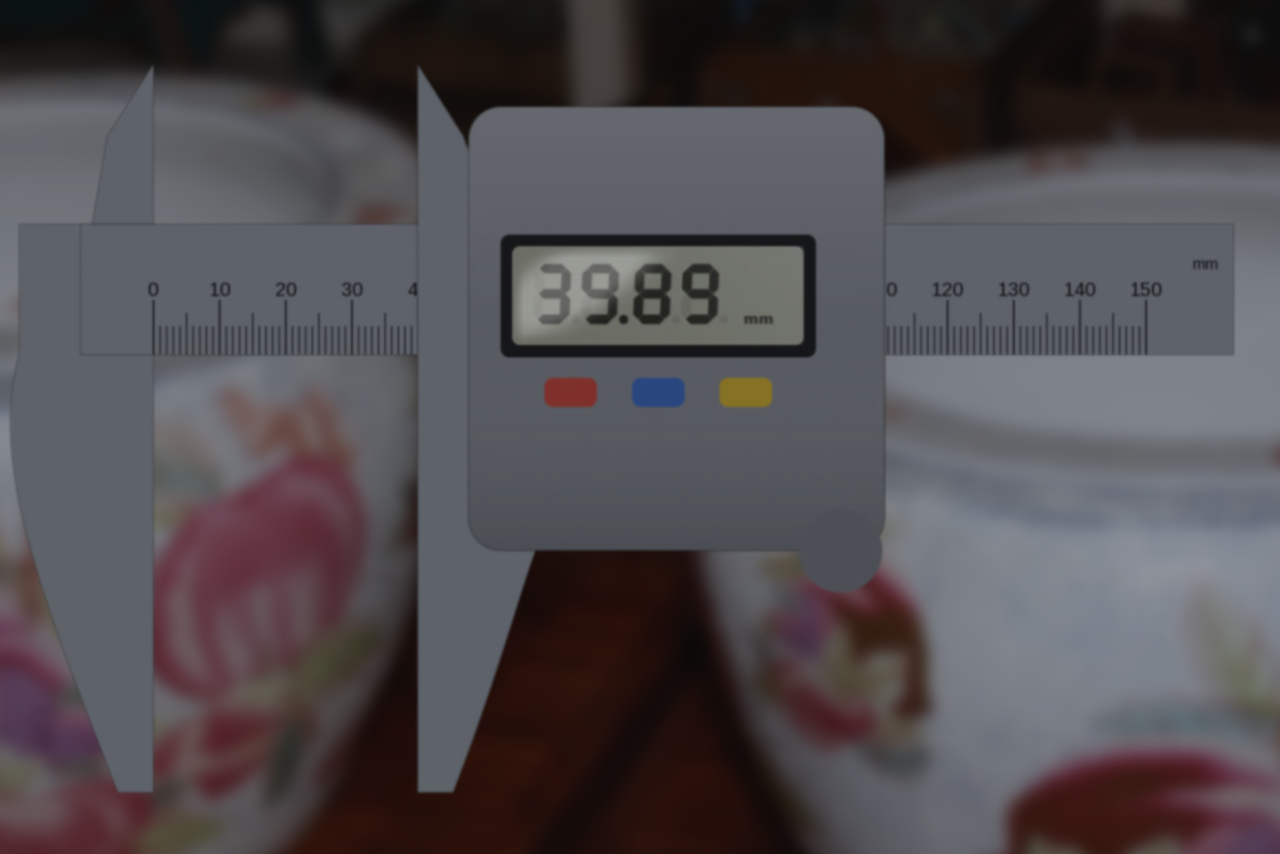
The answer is 39.89 mm
